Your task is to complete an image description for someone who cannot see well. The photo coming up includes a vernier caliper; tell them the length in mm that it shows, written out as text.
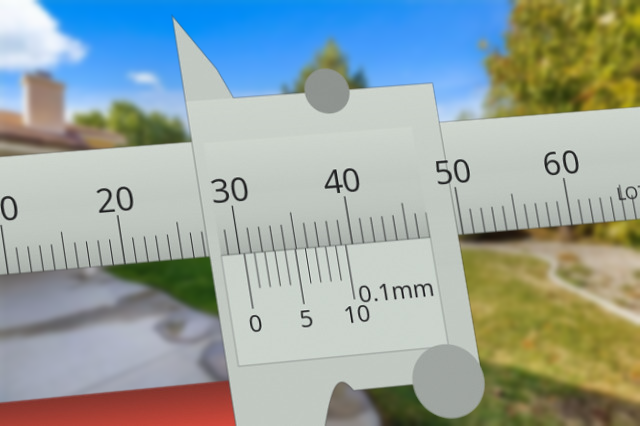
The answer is 30.4 mm
